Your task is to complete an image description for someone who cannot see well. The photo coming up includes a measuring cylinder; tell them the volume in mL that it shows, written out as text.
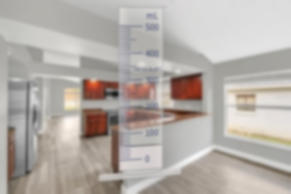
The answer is 50 mL
